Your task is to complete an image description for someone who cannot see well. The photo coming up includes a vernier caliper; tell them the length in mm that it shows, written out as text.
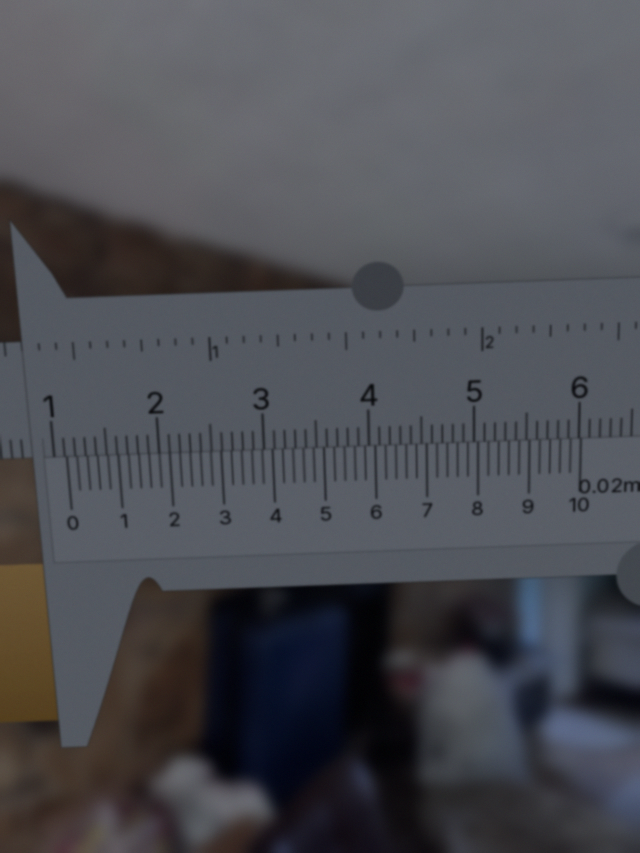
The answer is 11.2 mm
